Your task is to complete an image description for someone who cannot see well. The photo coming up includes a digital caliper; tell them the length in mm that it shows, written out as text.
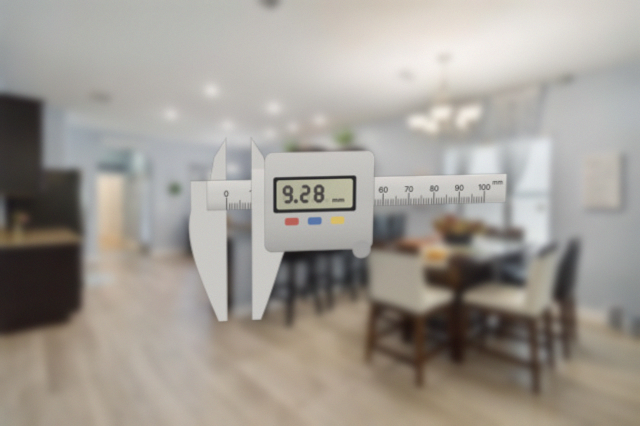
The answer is 9.28 mm
